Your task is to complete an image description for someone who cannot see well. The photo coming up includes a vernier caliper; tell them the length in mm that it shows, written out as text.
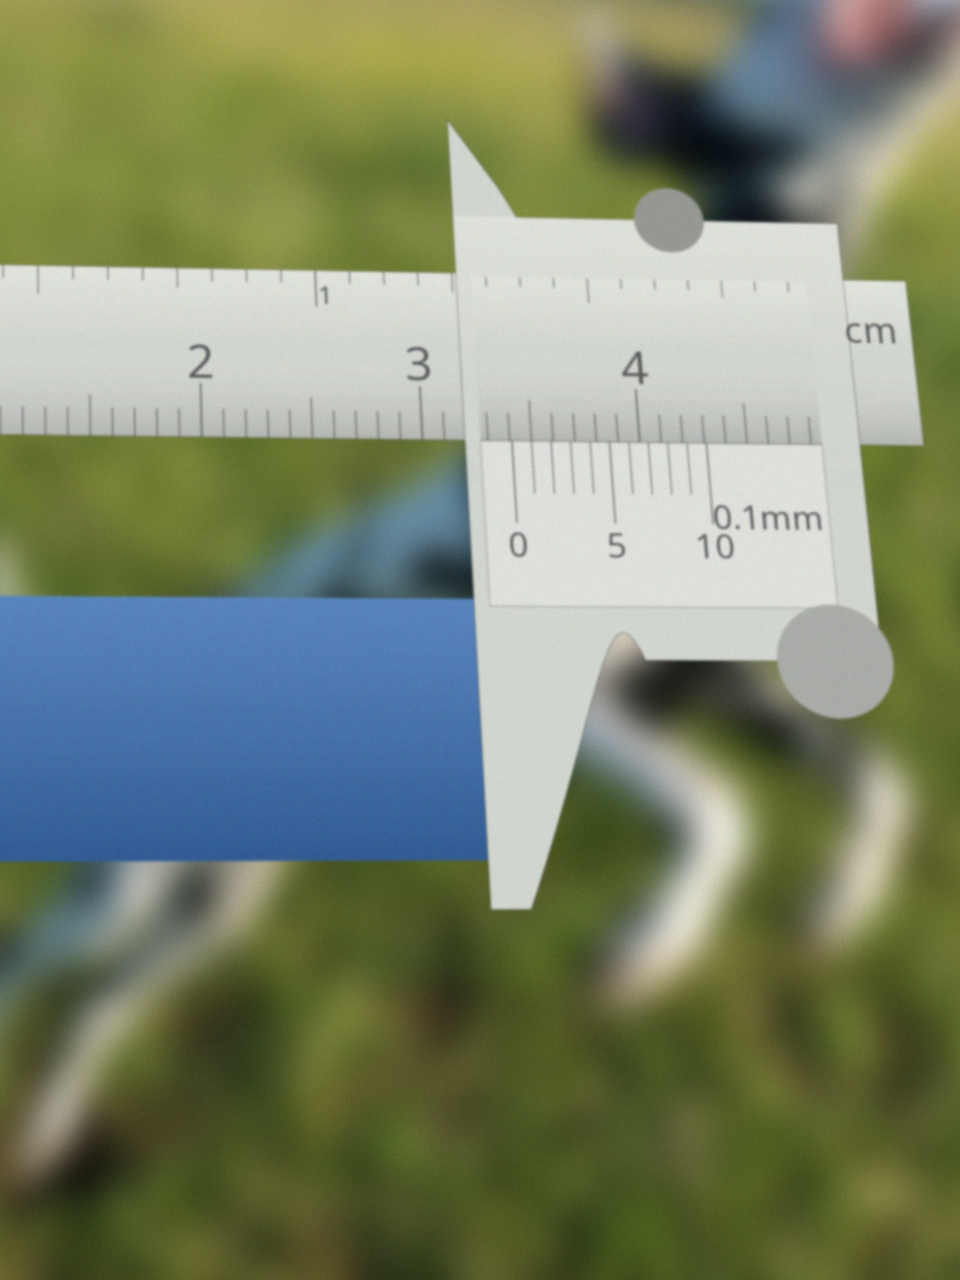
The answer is 34.1 mm
